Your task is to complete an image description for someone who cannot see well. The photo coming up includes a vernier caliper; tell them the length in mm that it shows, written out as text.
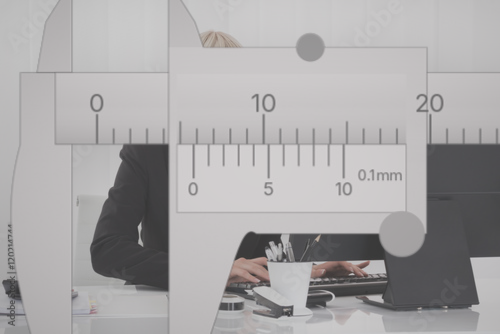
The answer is 5.8 mm
